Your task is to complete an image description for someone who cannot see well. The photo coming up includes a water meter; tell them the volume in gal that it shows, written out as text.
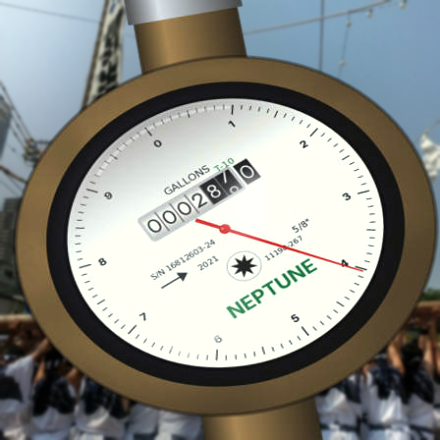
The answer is 2874.0 gal
